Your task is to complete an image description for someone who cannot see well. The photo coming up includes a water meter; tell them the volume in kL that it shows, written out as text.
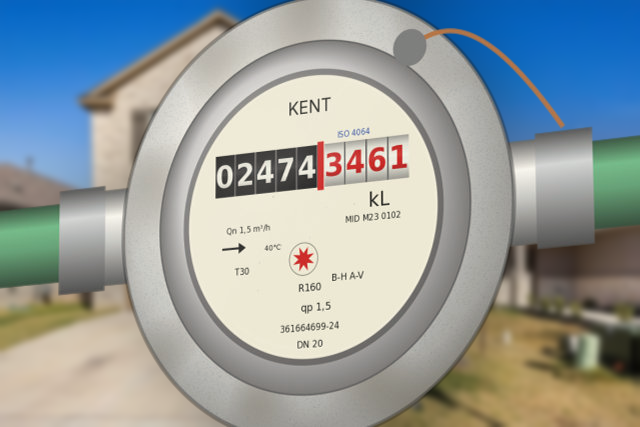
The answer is 2474.3461 kL
